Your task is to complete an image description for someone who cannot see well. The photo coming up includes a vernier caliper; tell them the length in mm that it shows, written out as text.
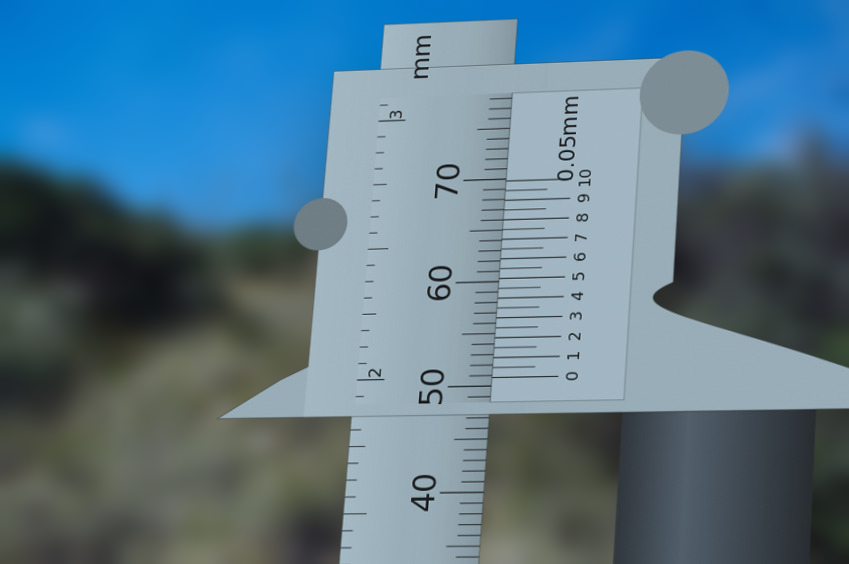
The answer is 50.8 mm
